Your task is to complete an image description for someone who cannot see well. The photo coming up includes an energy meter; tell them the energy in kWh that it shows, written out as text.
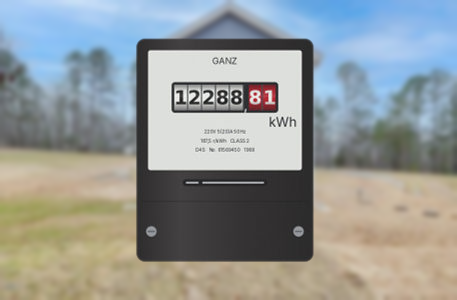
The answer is 12288.81 kWh
